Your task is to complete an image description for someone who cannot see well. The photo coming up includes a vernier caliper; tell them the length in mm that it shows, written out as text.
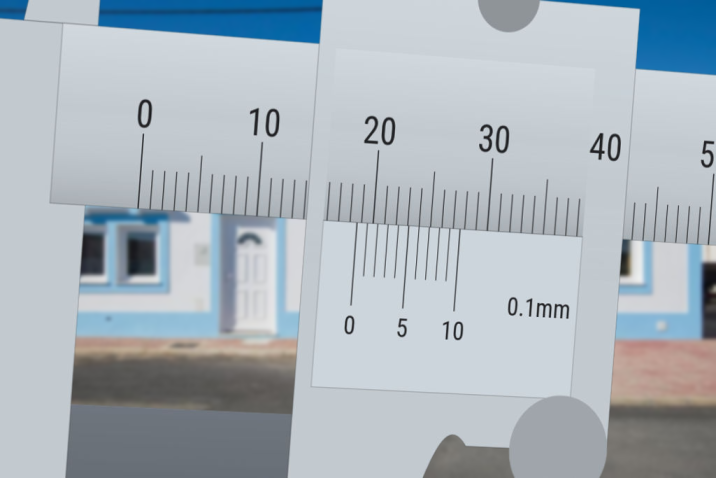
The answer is 18.6 mm
